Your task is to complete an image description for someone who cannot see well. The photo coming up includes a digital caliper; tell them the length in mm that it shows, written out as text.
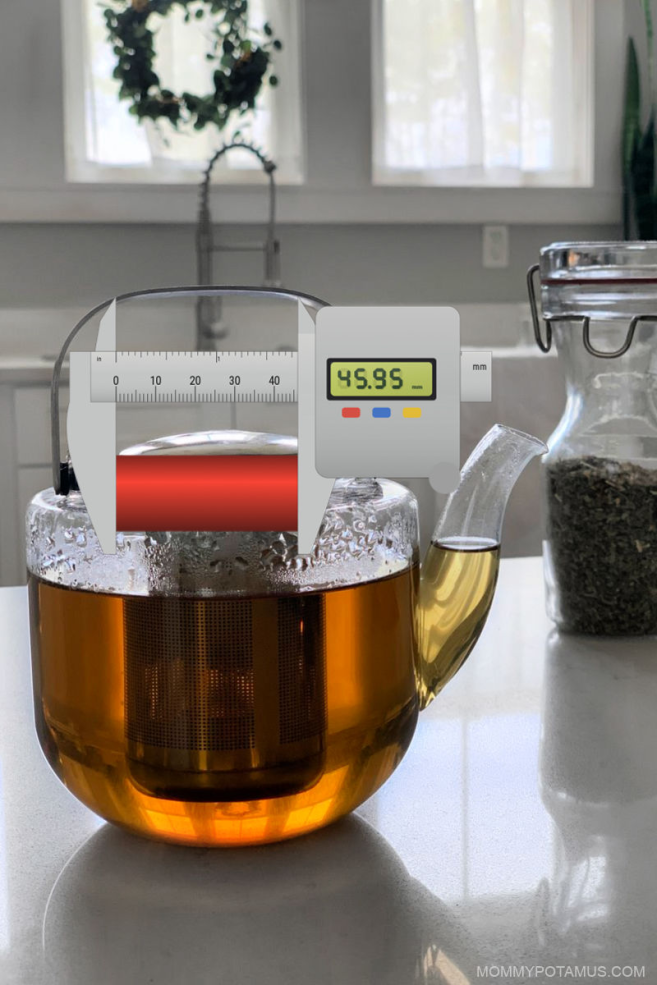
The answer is 45.95 mm
